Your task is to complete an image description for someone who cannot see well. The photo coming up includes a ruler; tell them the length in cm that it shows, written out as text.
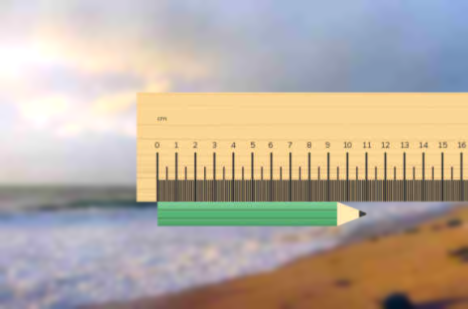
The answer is 11 cm
